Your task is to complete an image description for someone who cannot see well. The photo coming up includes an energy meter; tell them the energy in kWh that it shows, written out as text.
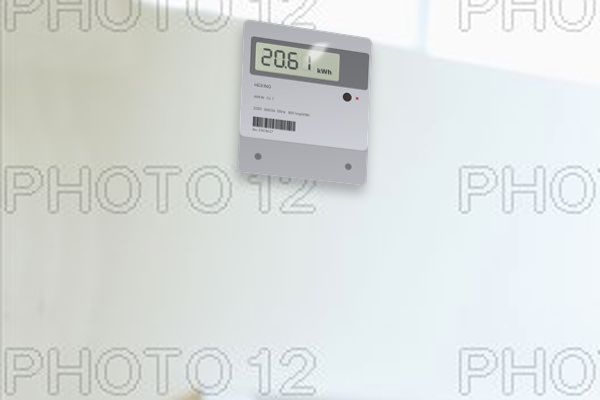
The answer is 20.61 kWh
